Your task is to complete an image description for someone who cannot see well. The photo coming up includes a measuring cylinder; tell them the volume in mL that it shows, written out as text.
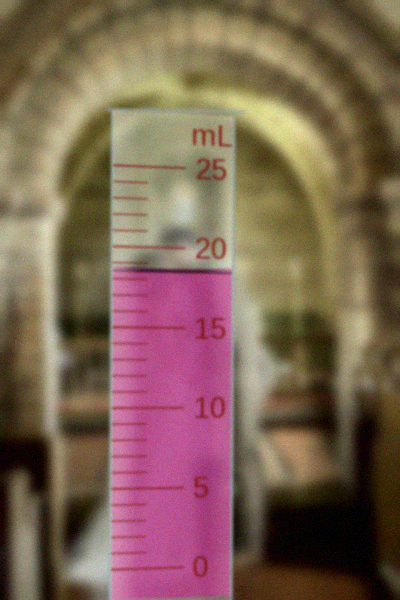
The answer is 18.5 mL
